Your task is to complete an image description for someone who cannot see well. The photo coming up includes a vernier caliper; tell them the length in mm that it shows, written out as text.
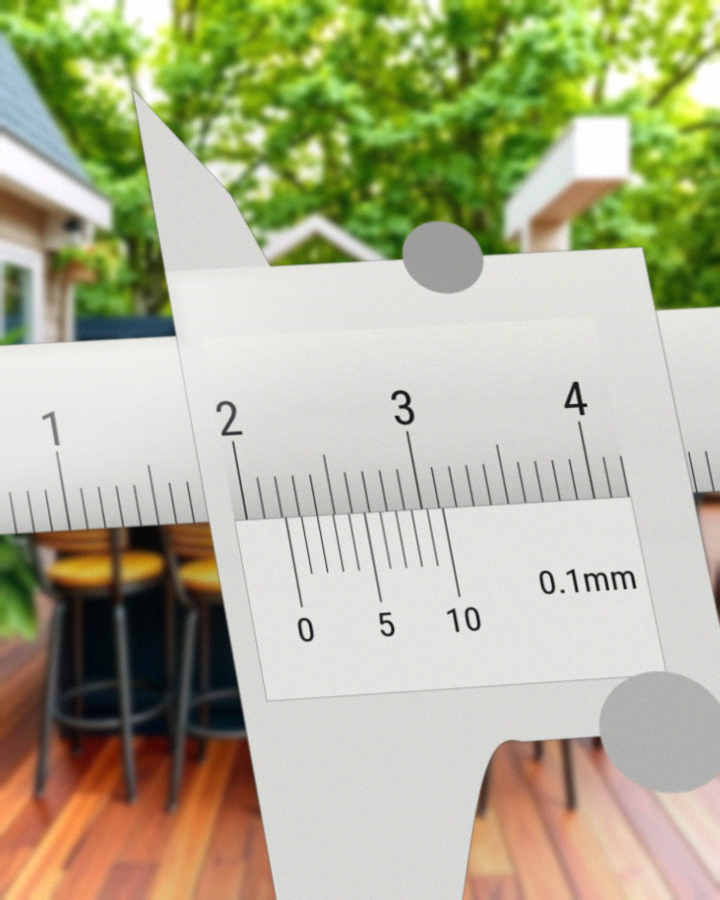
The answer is 22.2 mm
